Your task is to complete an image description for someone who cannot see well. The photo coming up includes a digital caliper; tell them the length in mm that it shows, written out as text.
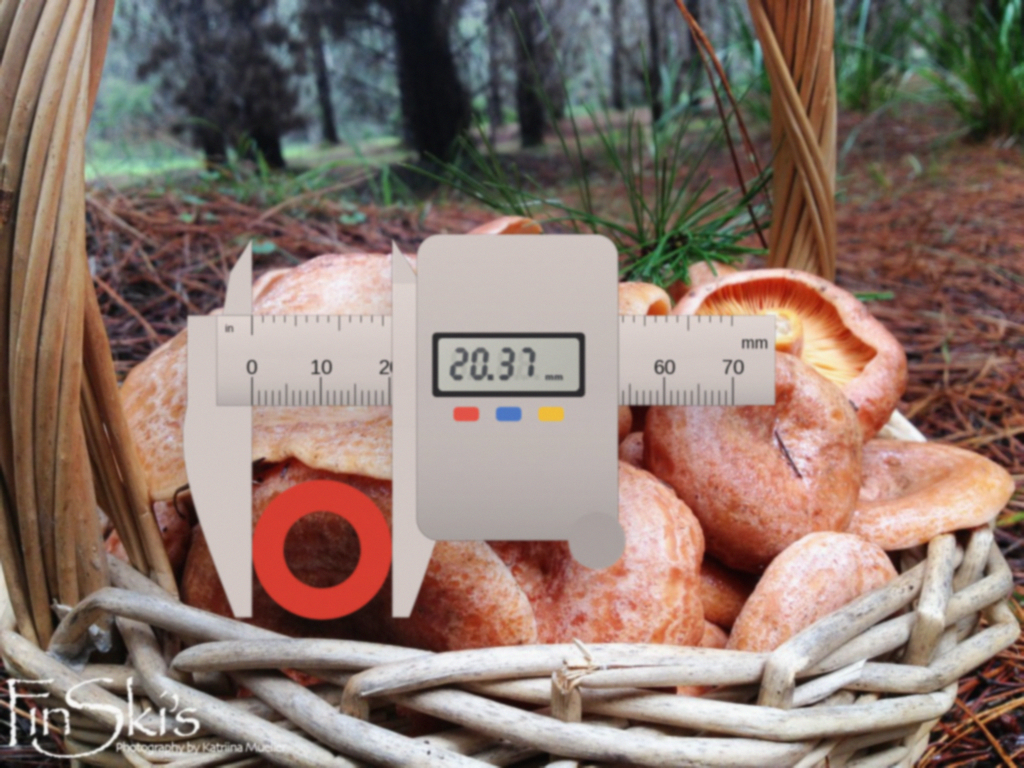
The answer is 20.37 mm
